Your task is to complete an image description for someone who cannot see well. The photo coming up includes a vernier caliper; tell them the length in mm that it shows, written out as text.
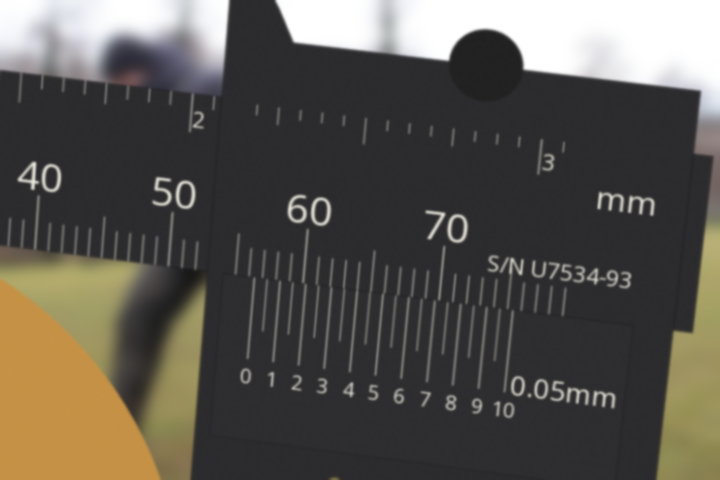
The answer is 56.4 mm
